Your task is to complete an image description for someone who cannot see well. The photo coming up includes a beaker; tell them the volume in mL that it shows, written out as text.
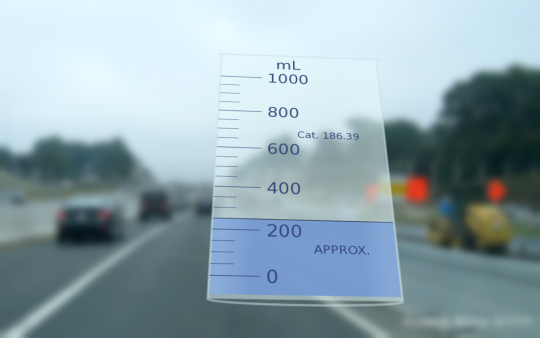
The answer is 250 mL
